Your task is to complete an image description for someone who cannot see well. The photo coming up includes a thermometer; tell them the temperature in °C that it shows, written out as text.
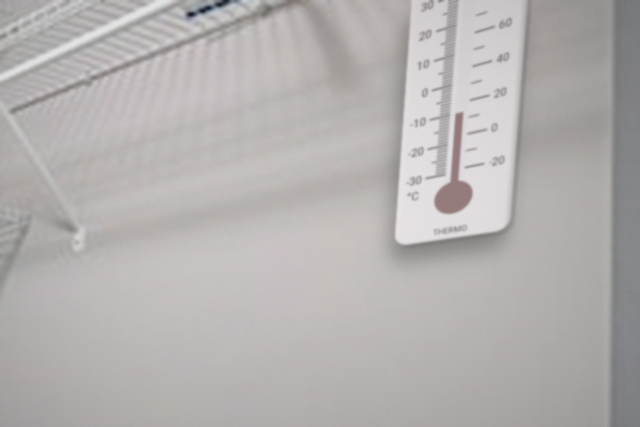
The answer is -10 °C
